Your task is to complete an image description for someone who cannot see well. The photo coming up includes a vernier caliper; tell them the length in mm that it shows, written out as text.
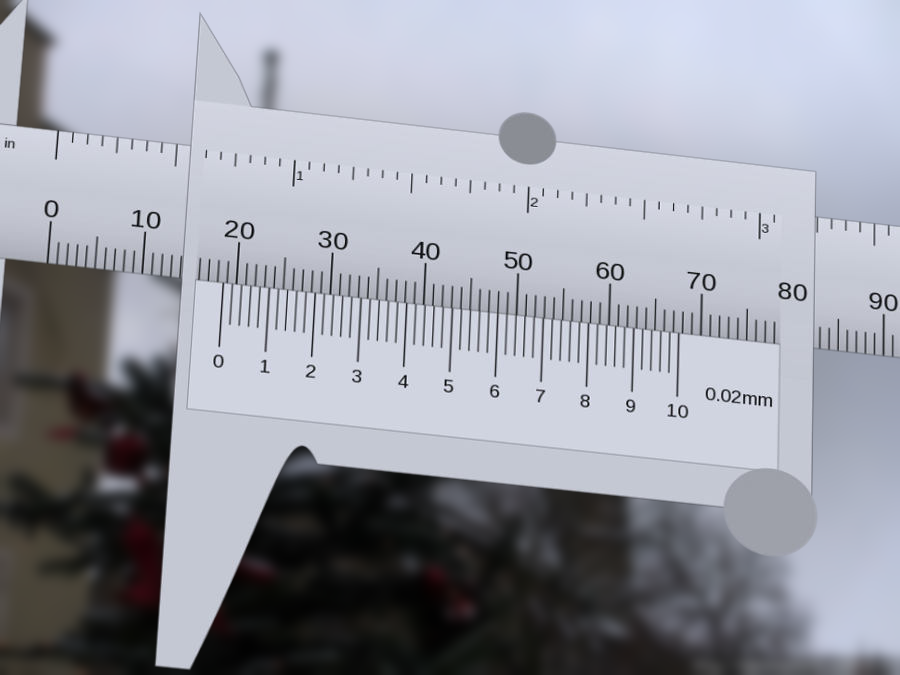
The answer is 18.6 mm
